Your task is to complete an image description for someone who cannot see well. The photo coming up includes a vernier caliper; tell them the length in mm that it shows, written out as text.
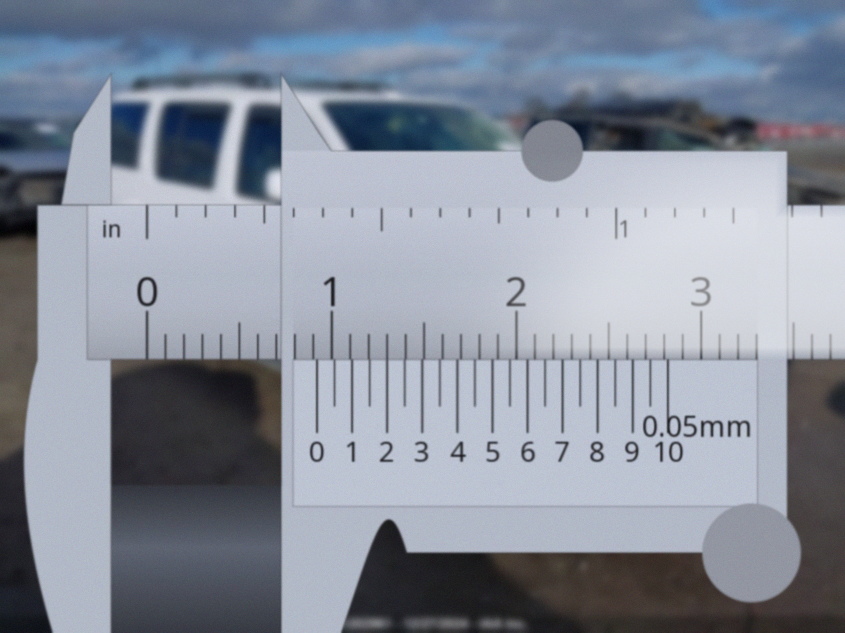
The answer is 9.2 mm
